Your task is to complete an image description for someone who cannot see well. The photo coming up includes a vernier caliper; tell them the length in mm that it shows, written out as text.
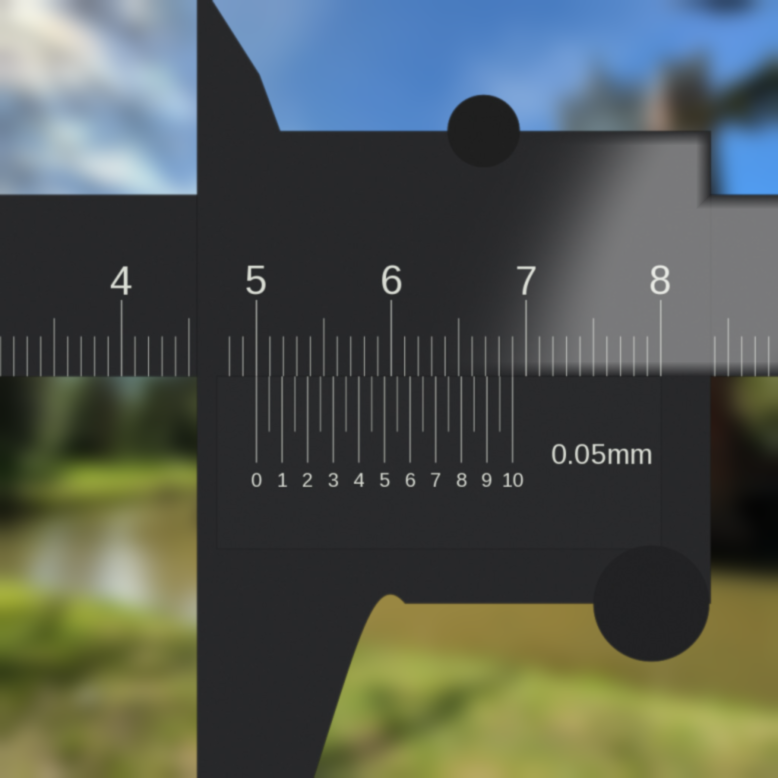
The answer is 50.0 mm
